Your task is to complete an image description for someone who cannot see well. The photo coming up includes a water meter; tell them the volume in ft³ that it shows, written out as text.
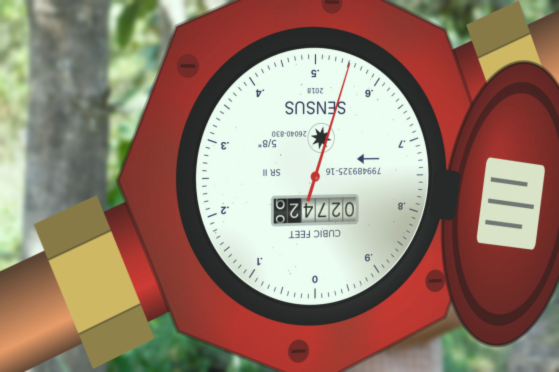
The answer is 27428.55 ft³
